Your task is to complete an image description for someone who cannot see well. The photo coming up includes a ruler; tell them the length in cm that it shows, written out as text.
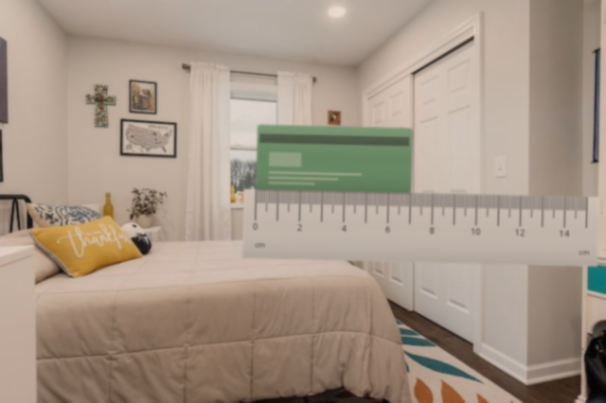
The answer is 7 cm
